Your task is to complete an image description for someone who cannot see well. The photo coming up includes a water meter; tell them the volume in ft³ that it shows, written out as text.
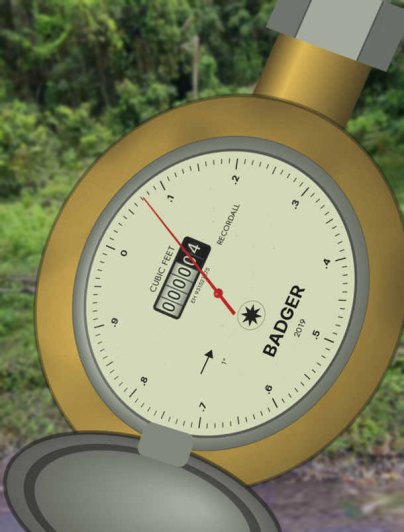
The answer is 4.07 ft³
